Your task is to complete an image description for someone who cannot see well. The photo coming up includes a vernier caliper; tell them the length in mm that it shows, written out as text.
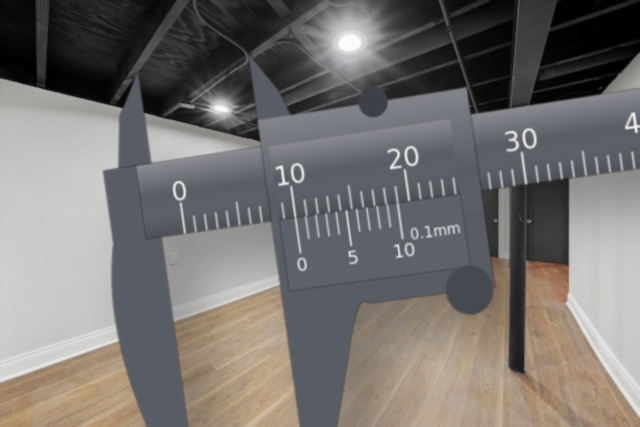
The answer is 10.0 mm
